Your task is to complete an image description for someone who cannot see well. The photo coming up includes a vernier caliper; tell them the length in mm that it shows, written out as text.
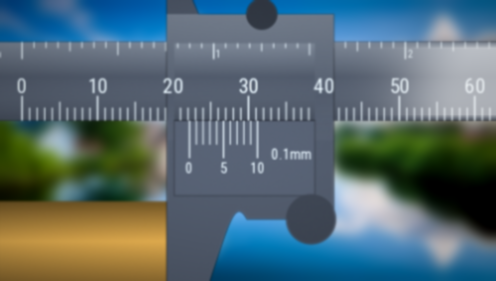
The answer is 22.2 mm
